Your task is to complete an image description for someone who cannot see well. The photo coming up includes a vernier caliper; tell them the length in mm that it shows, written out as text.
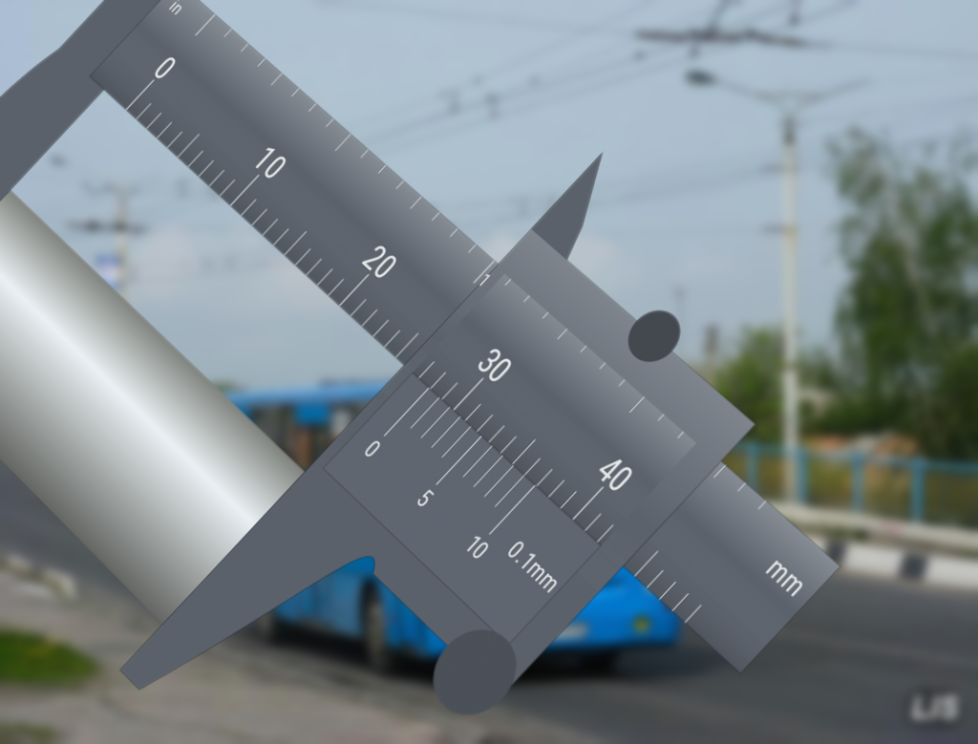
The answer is 27.9 mm
